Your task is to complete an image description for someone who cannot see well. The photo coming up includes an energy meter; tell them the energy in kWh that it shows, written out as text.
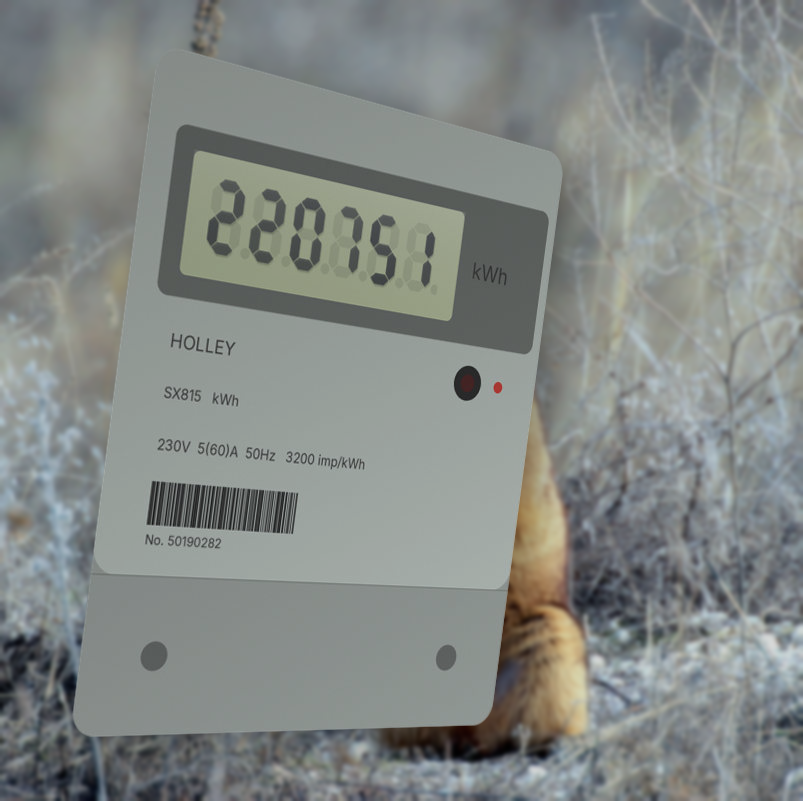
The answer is 220751 kWh
